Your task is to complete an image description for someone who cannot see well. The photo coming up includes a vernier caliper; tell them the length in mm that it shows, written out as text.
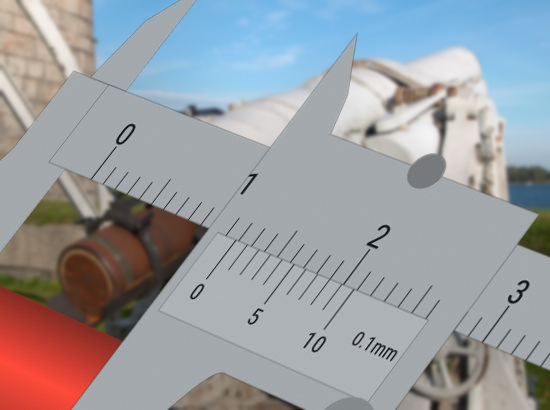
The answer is 11.8 mm
